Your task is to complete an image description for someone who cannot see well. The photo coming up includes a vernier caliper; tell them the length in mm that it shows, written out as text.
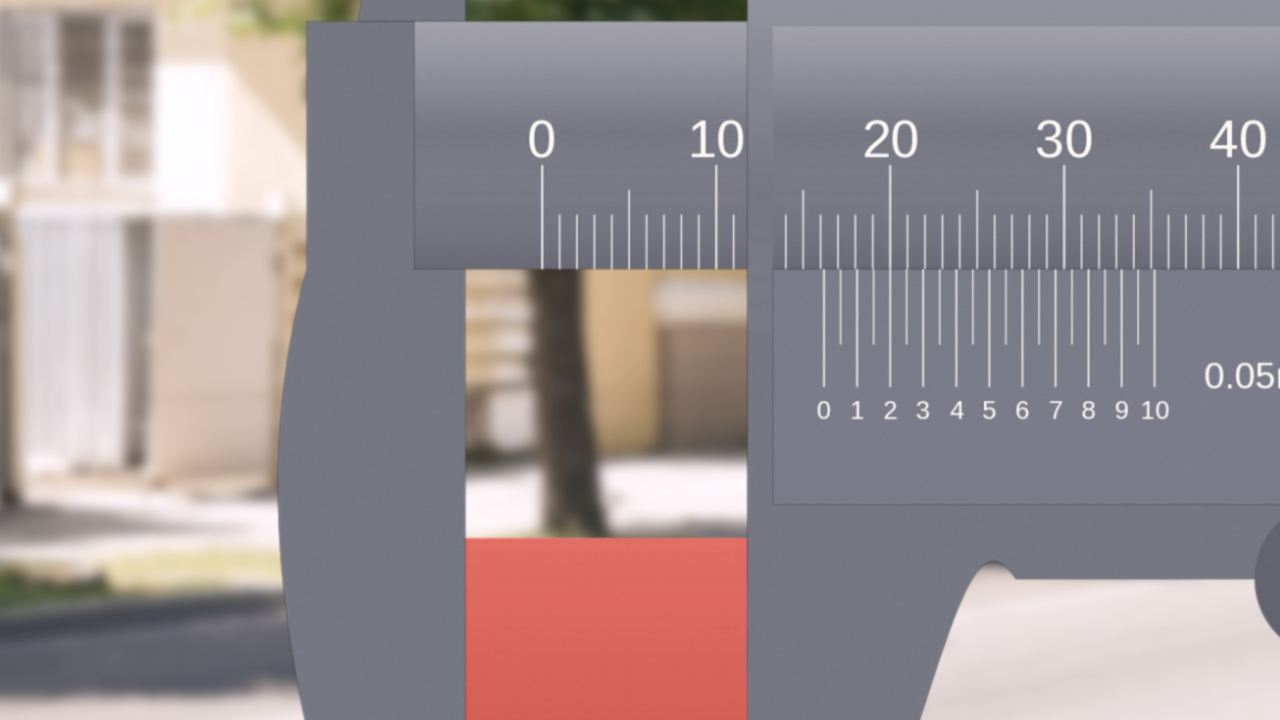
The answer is 16.2 mm
